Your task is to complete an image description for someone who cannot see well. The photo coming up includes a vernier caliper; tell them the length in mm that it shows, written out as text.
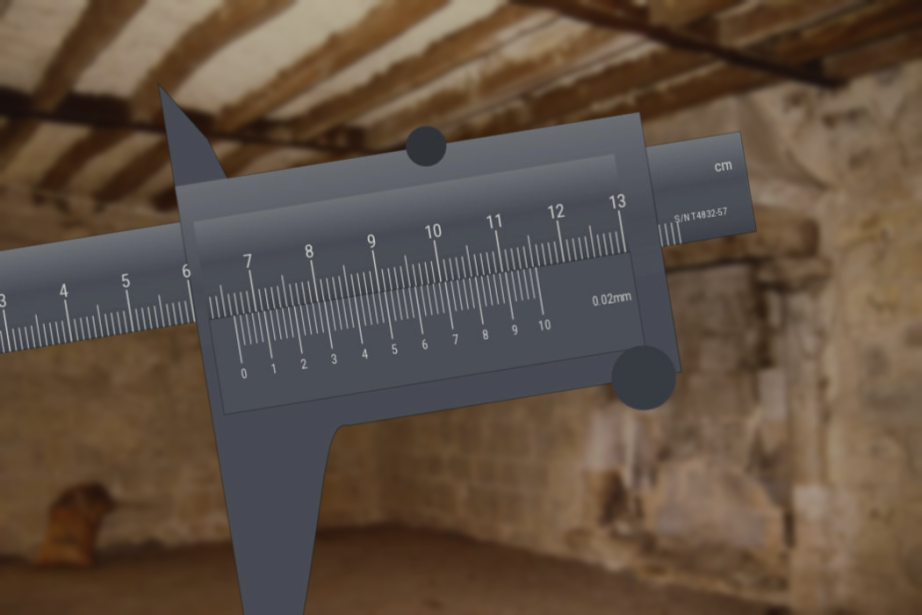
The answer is 66.4 mm
